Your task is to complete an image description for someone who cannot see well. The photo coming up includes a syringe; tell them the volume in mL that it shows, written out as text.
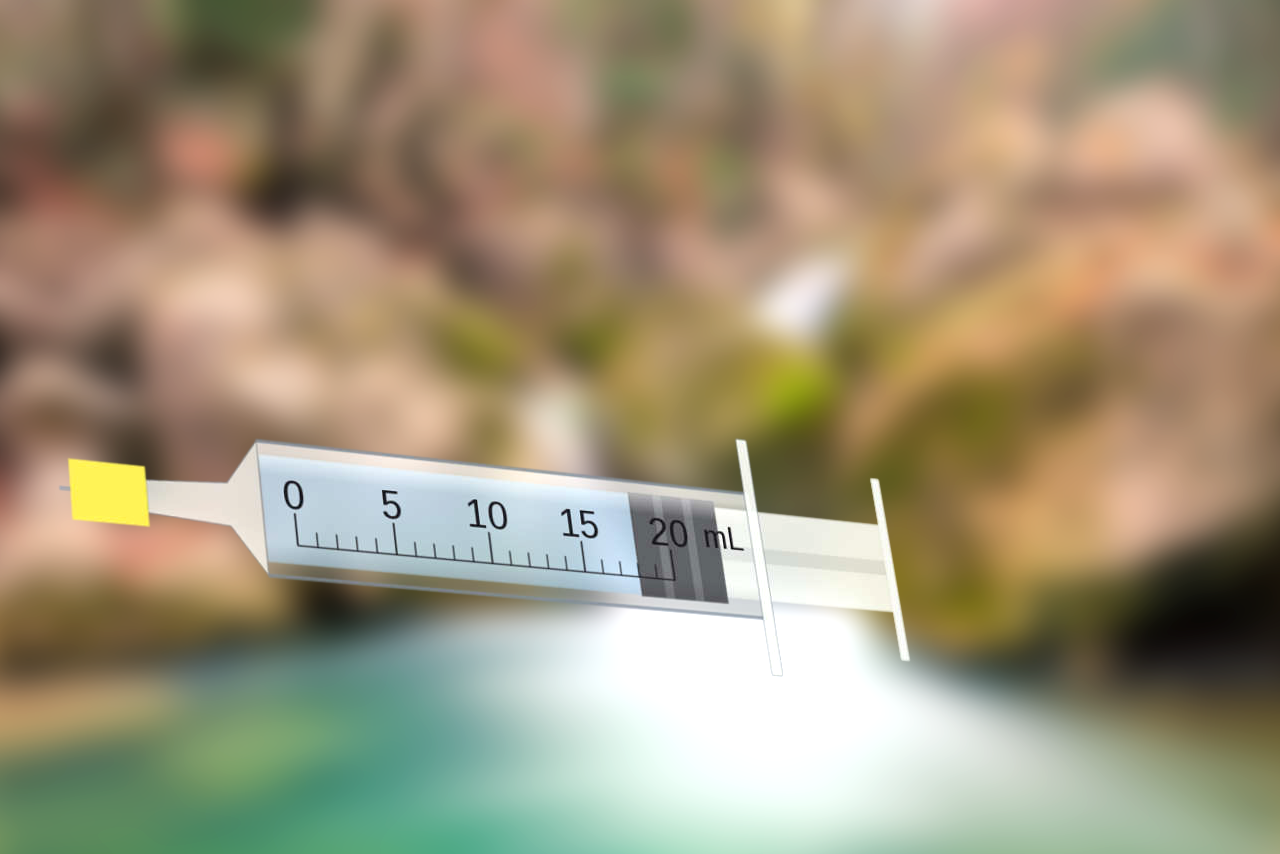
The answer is 18 mL
